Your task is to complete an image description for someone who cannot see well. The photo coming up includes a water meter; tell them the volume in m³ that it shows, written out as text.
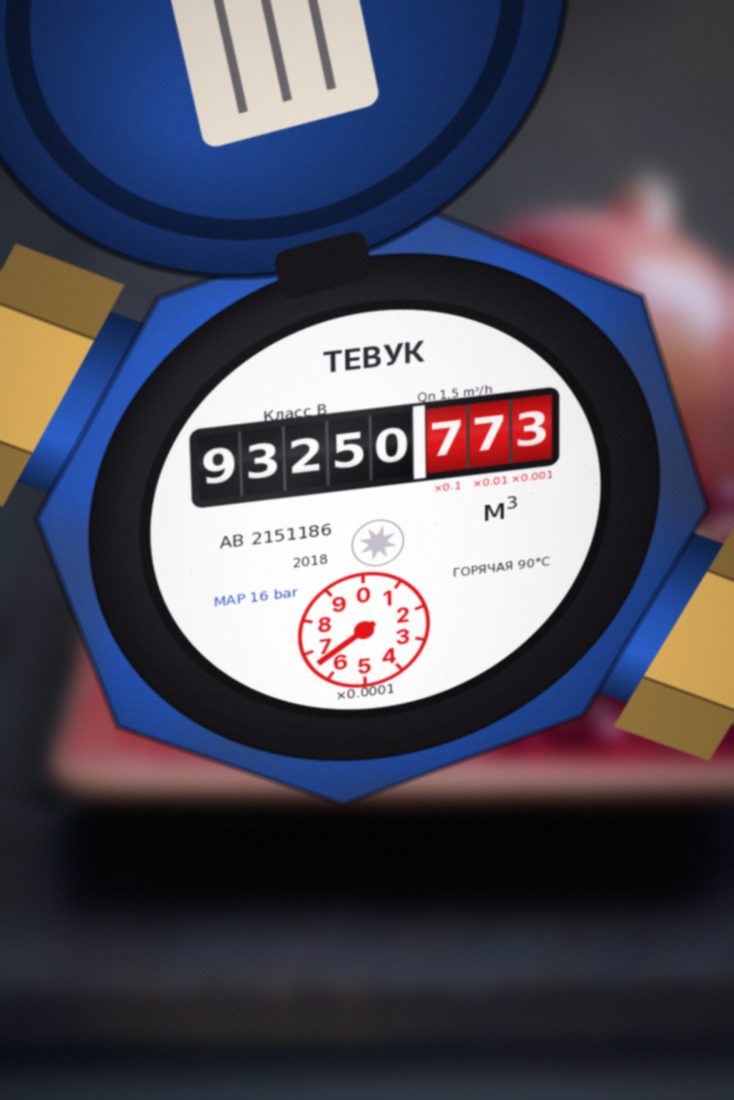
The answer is 93250.7736 m³
